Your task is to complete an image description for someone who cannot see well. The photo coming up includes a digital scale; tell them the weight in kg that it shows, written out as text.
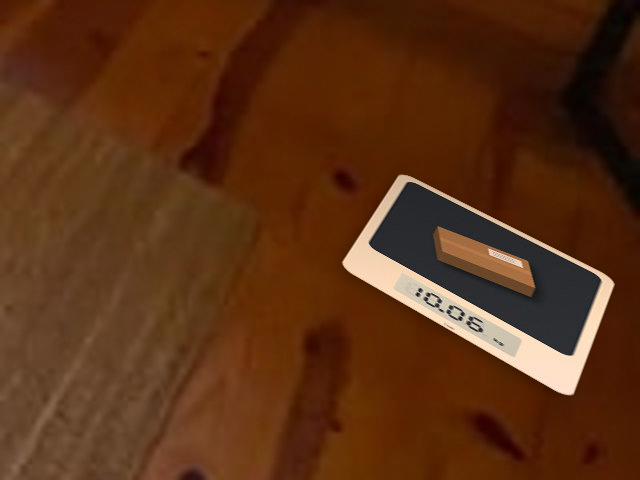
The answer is 10.06 kg
